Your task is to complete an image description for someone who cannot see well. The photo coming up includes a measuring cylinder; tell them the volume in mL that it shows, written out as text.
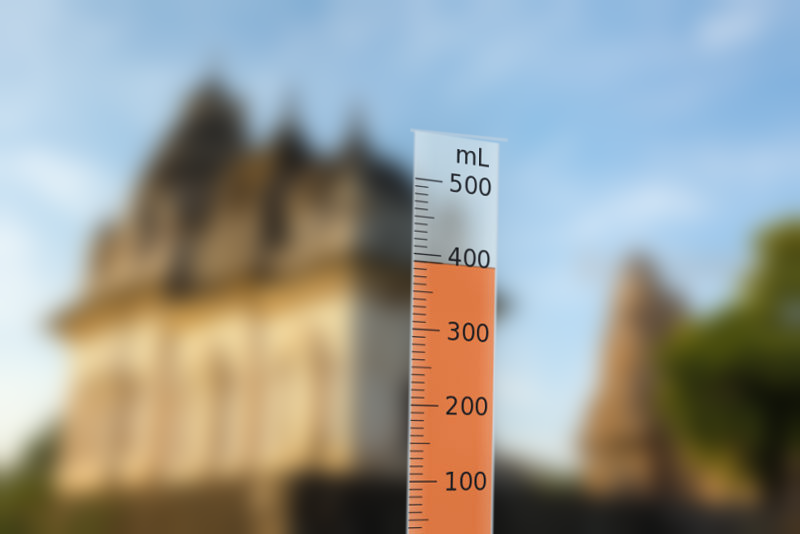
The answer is 390 mL
